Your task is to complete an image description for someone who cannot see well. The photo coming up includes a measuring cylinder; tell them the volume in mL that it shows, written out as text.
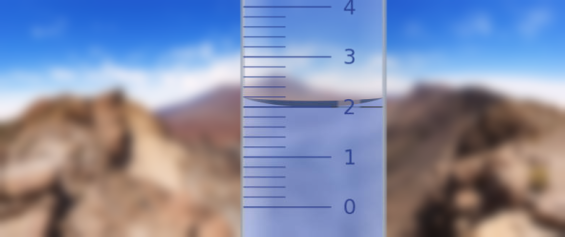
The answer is 2 mL
